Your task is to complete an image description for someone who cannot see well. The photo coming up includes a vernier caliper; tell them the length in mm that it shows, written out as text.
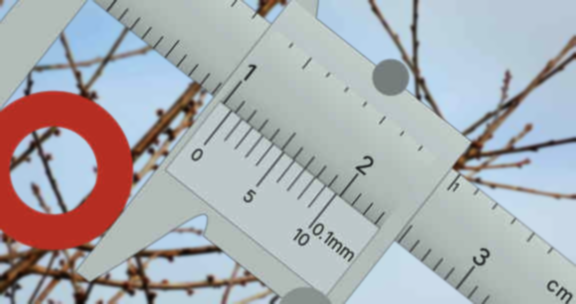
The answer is 10.7 mm
